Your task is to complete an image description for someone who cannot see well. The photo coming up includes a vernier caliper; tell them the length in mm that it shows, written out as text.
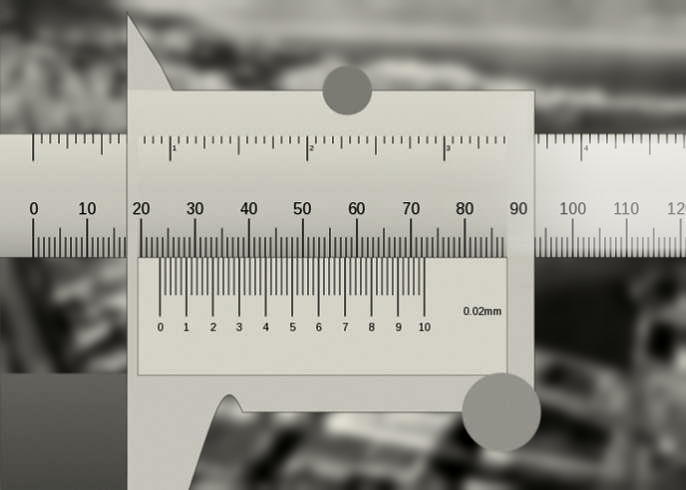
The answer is 23.5 mm
